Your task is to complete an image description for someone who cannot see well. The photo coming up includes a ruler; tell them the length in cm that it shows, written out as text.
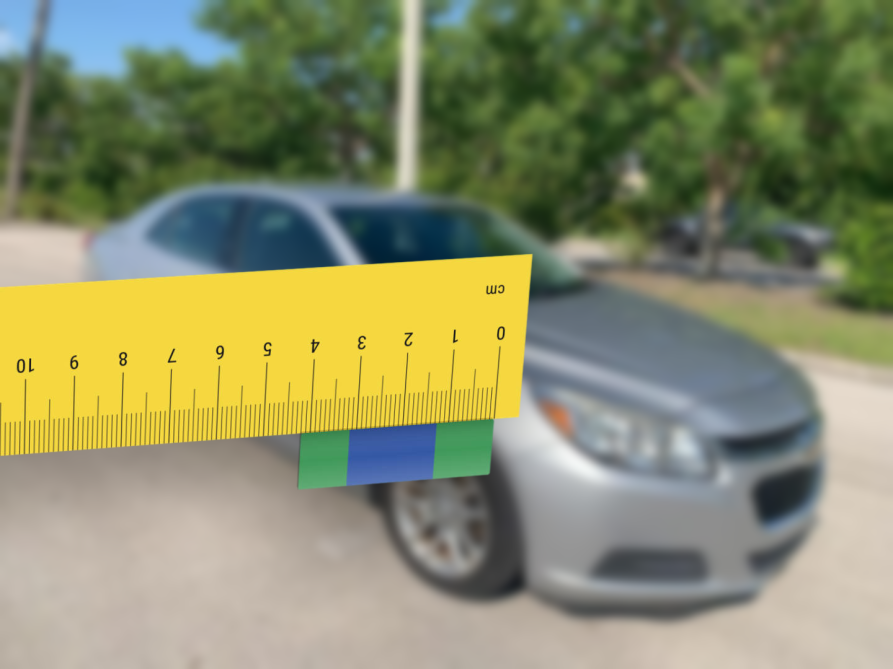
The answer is 4.2 cm
